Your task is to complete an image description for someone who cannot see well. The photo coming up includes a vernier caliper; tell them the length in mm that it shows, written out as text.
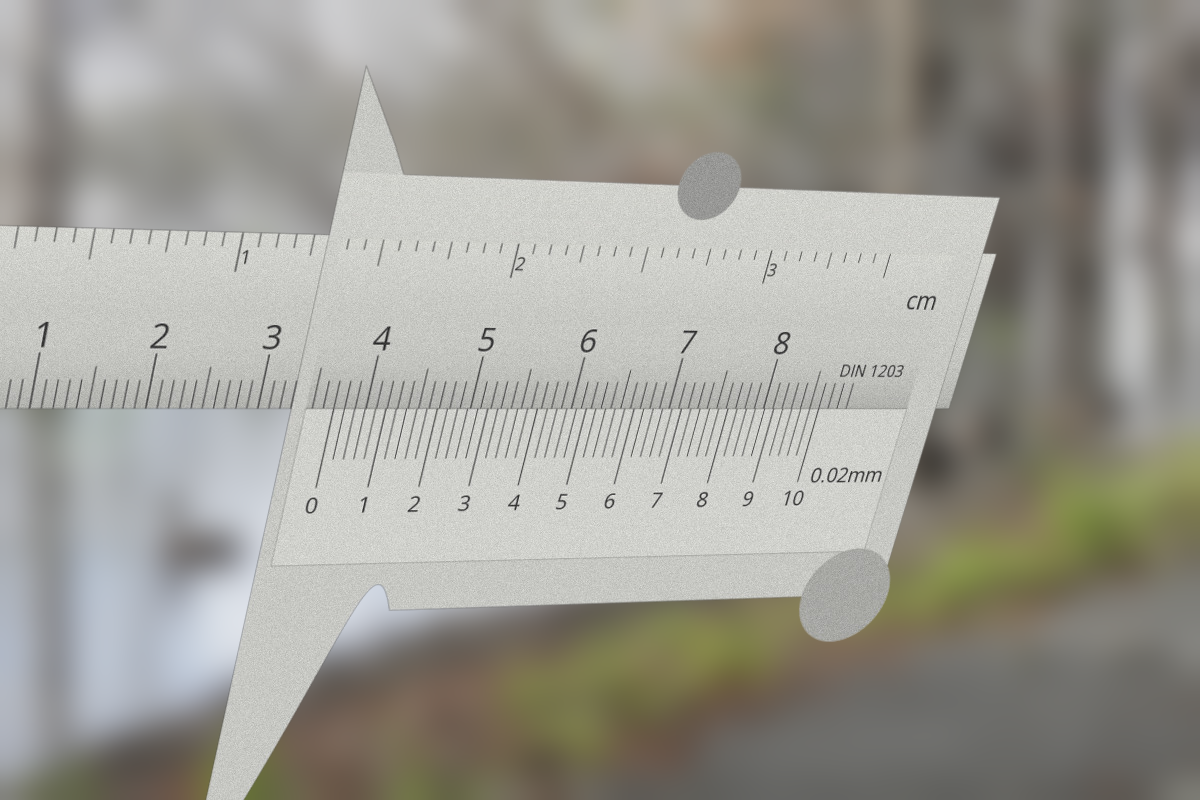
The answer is 37.0 mm
